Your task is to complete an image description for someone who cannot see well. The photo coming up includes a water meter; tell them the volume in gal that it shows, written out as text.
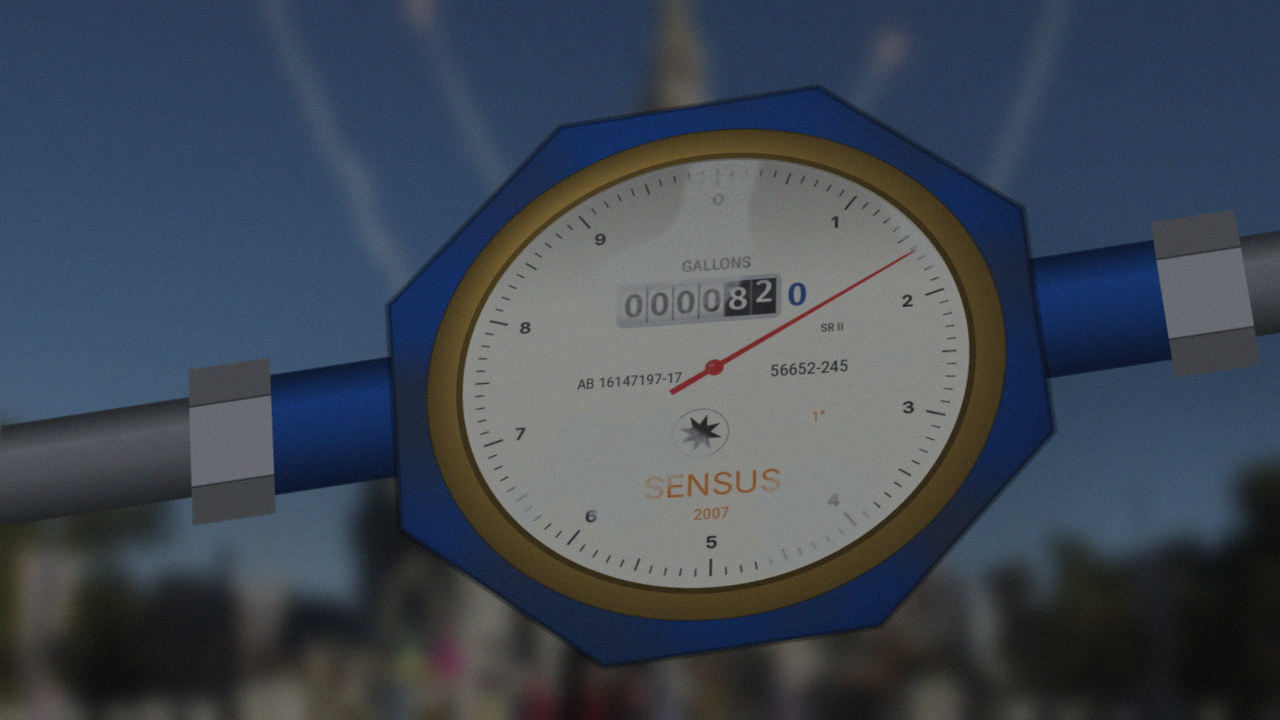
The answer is 821.6 gal
